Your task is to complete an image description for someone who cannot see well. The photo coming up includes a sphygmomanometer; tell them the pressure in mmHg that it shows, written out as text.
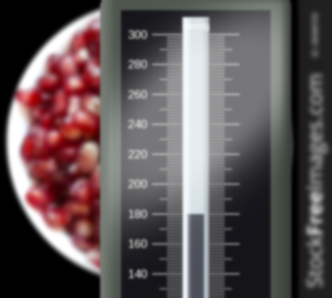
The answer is 180 mmHg
